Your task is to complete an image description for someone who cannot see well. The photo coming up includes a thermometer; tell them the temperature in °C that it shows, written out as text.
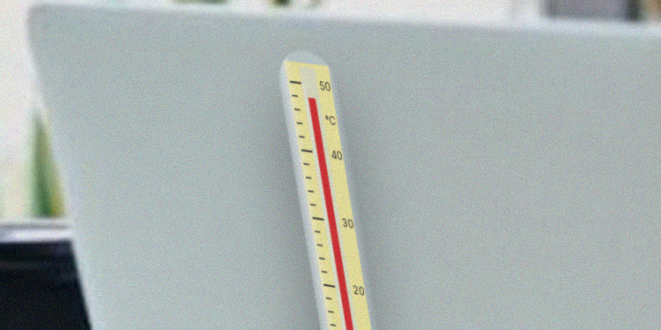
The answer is 48 °C
